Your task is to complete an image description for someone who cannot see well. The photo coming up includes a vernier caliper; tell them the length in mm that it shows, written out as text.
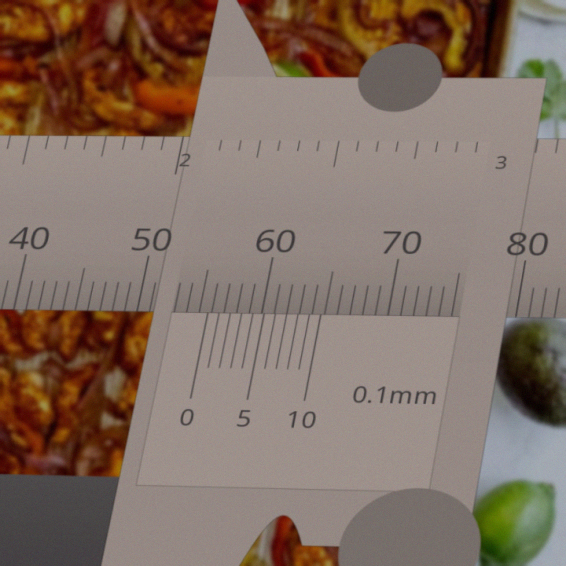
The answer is 55.7 mm
